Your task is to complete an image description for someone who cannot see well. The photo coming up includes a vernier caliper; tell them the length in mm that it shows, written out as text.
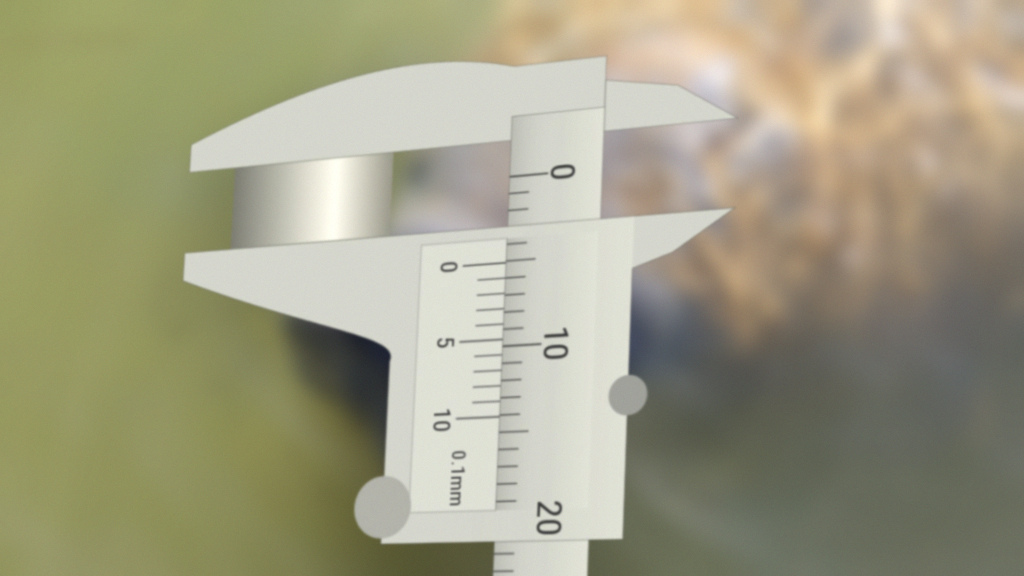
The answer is 5.1 mm
